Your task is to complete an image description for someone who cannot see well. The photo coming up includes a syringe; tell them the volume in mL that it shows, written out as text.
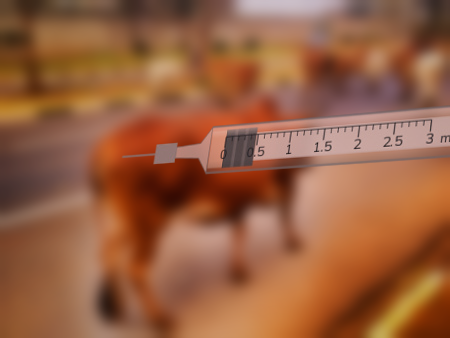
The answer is 0 mL
